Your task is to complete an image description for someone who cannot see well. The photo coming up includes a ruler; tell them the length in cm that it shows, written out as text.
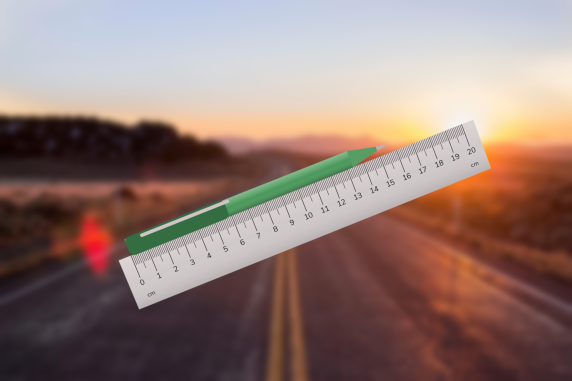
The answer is 15.5 cm
